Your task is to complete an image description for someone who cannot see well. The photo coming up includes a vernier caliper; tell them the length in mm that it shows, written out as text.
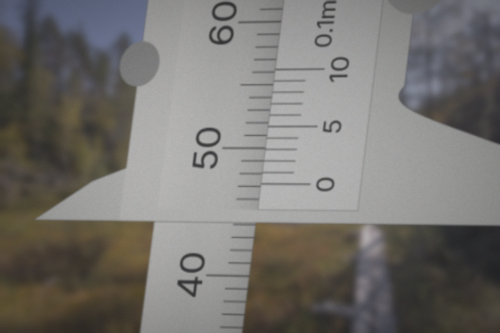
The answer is 47.2 mm
